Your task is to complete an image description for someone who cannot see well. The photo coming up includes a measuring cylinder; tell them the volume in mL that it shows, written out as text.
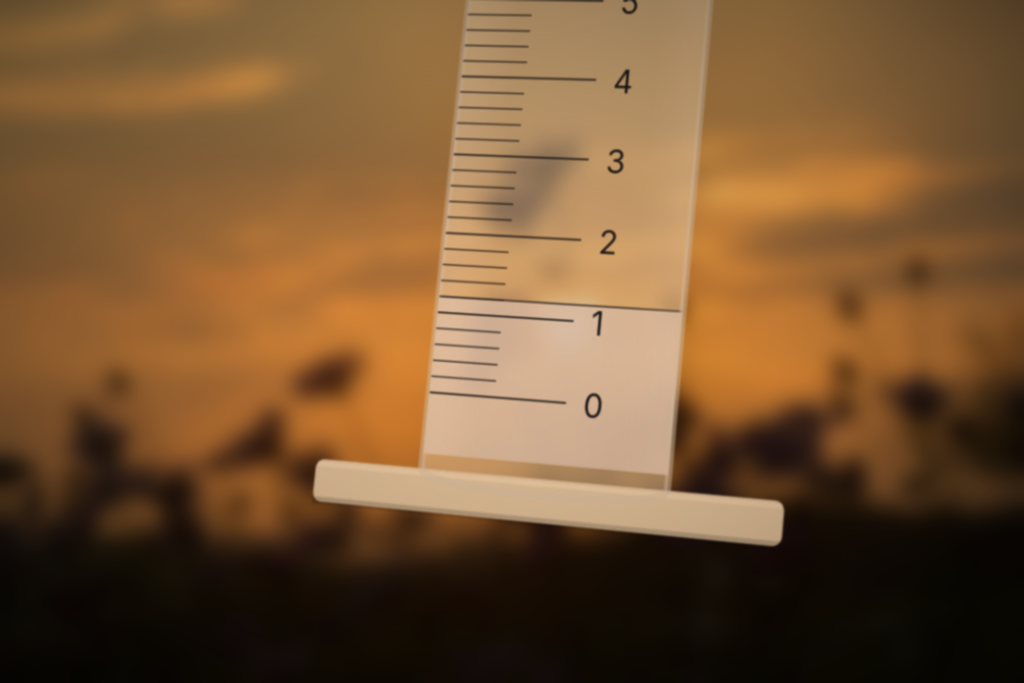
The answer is 1.2 mL
